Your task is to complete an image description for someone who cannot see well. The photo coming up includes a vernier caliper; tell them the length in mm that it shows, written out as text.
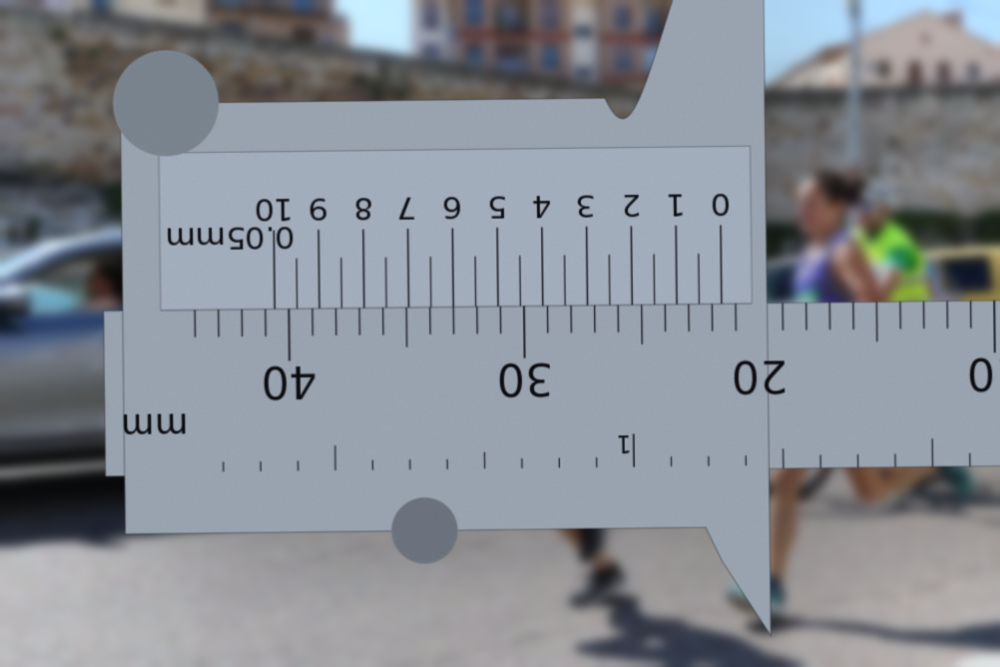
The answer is 21.6 mm
